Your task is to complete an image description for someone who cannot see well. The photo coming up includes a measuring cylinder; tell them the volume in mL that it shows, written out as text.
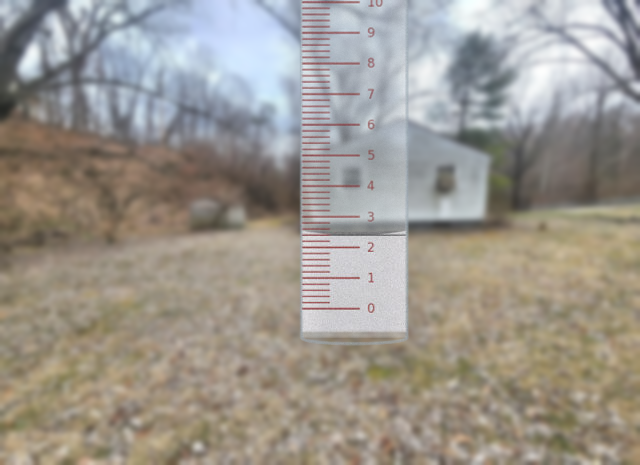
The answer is 2.4 mL
